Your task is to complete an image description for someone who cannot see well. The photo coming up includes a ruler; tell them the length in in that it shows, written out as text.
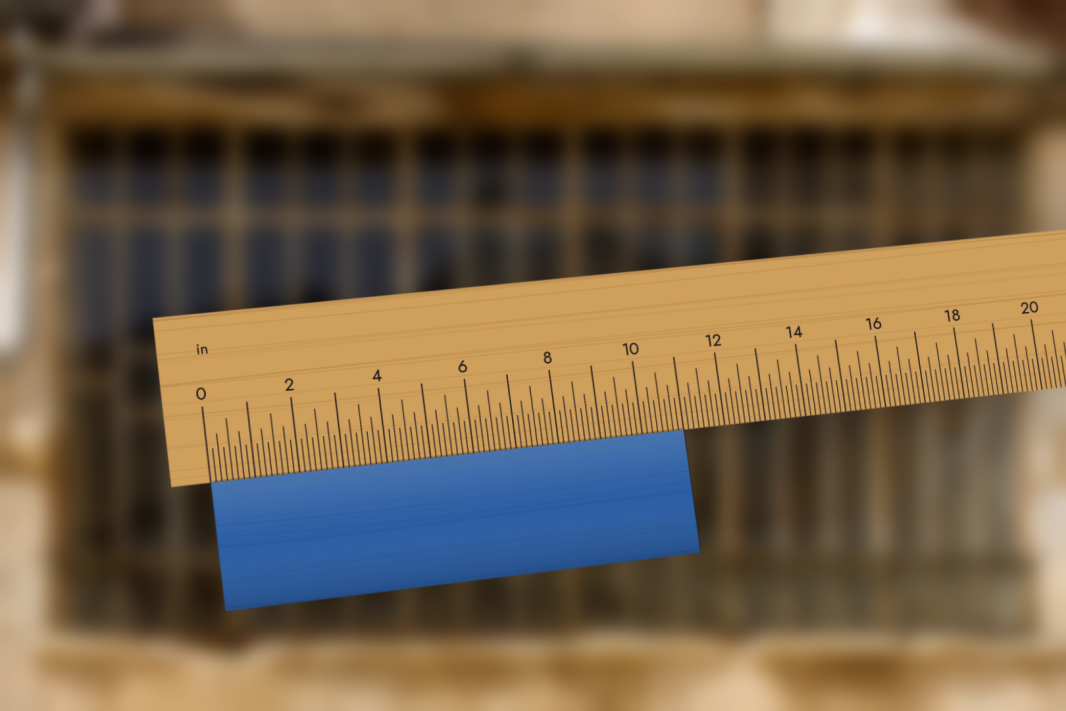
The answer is 11 in
